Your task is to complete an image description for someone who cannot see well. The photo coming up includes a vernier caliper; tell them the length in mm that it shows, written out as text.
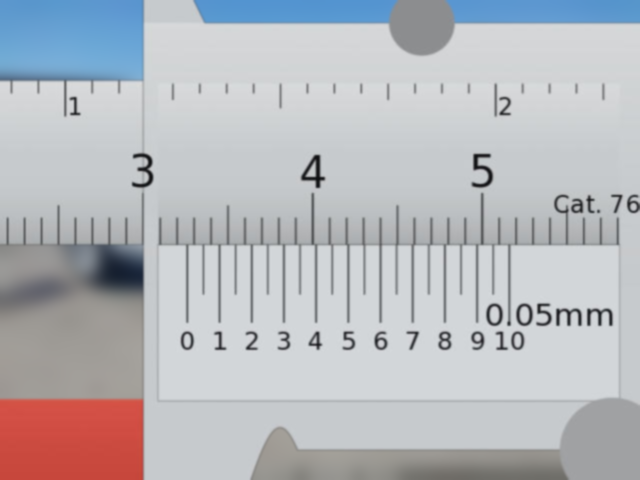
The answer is 32.6 mm
